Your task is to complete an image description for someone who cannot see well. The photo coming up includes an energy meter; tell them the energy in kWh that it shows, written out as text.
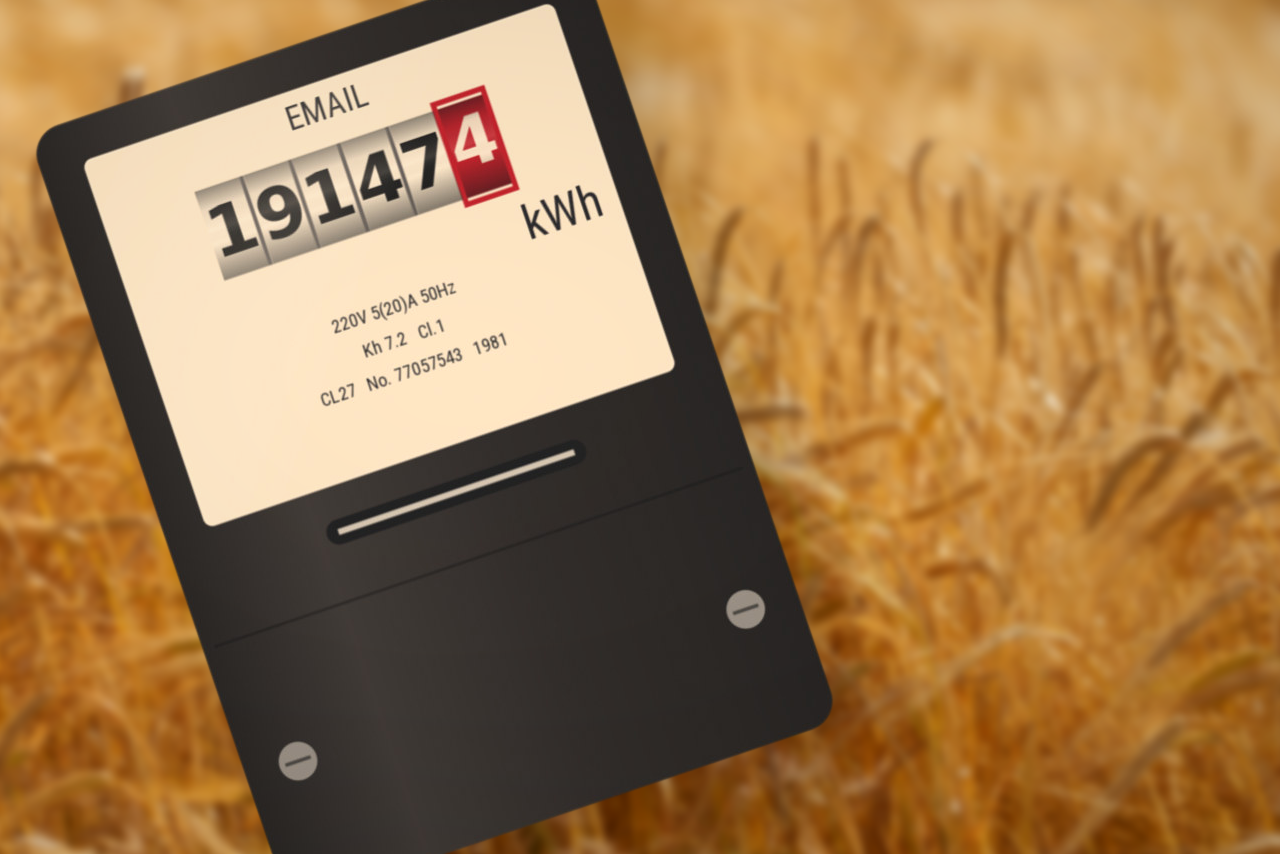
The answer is 19147.4 kWh
